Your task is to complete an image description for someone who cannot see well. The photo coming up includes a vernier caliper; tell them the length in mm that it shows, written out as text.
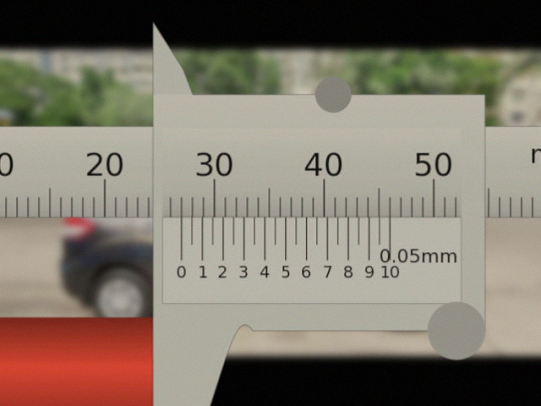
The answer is 27.0 mm
